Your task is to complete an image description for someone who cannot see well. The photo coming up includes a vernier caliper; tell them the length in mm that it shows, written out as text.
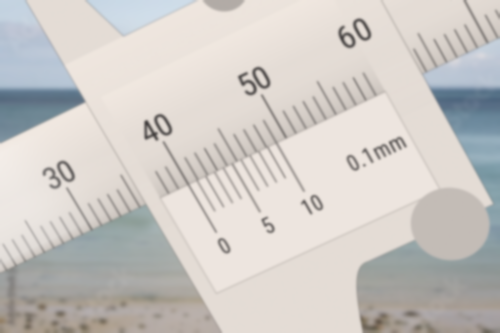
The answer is 40.0 mm
